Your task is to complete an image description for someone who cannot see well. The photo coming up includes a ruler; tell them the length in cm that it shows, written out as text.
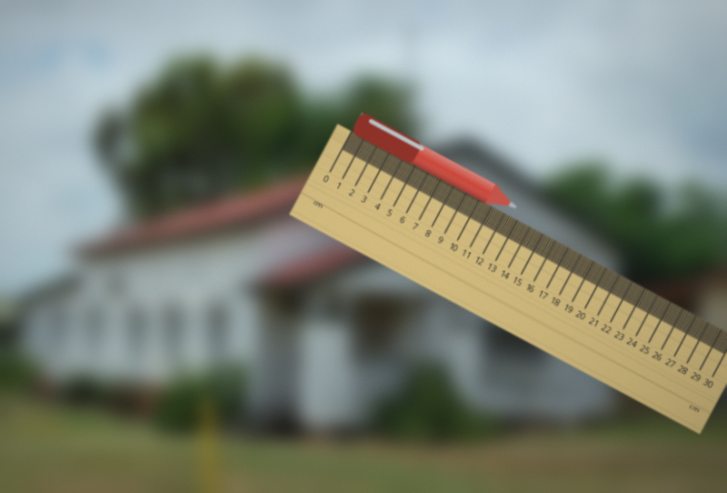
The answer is 12.5 cm
